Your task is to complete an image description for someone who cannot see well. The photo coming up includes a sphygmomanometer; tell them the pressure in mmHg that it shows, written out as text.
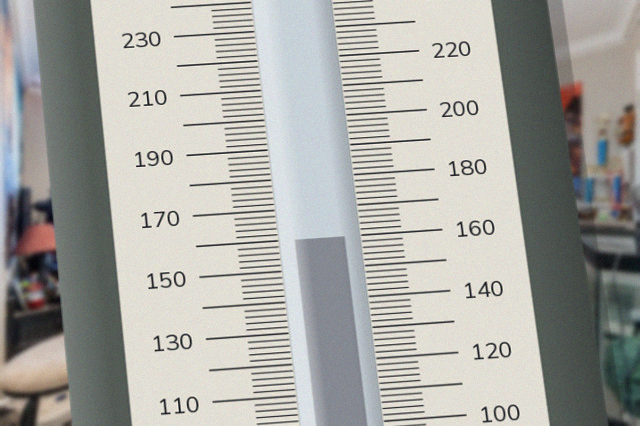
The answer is 160 mmHg
